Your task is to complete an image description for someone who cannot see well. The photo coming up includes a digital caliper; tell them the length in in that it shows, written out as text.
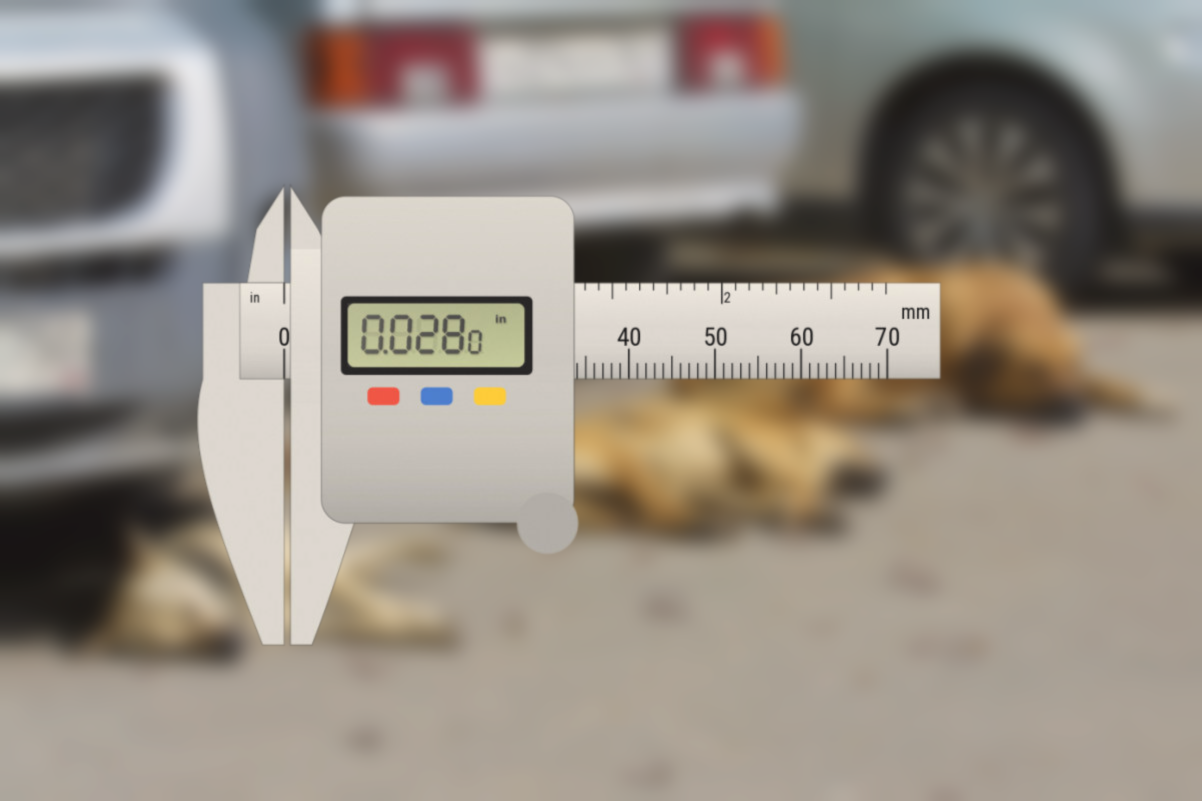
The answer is 0.0280 in
